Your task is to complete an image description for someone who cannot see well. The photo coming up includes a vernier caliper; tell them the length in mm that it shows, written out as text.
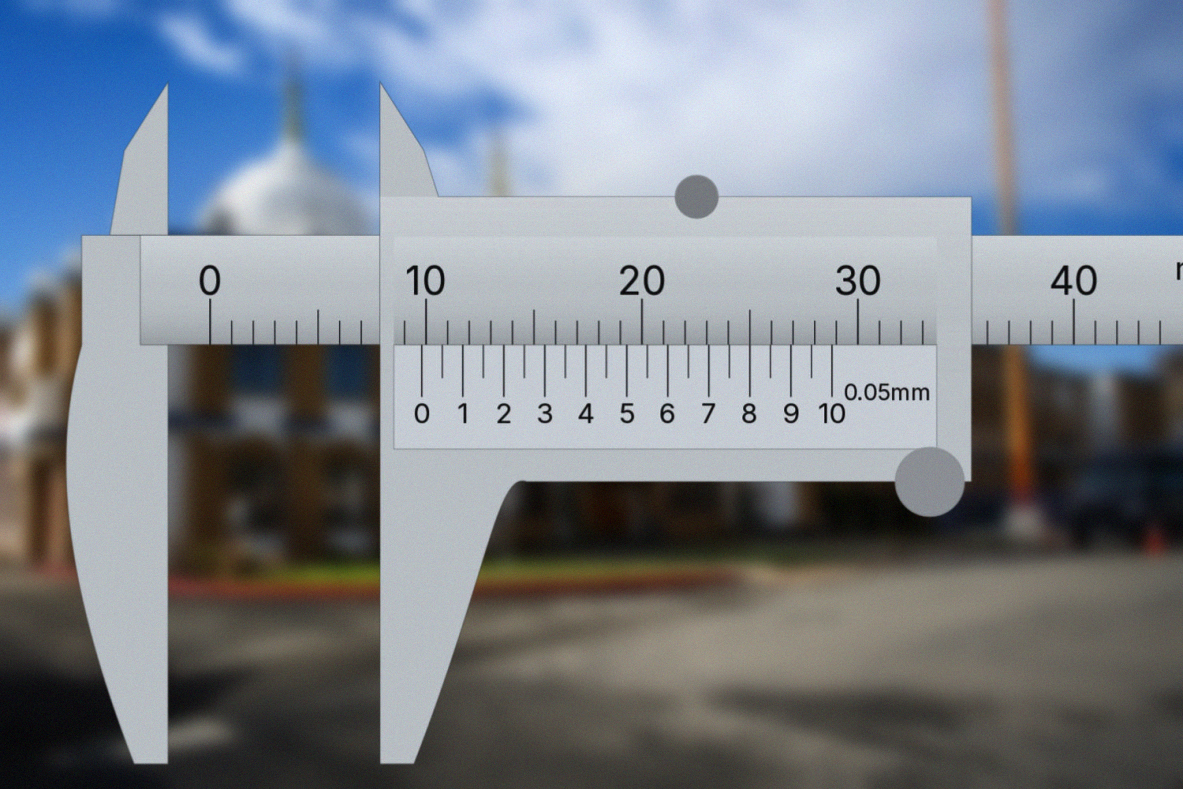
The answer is 9.8 mm
